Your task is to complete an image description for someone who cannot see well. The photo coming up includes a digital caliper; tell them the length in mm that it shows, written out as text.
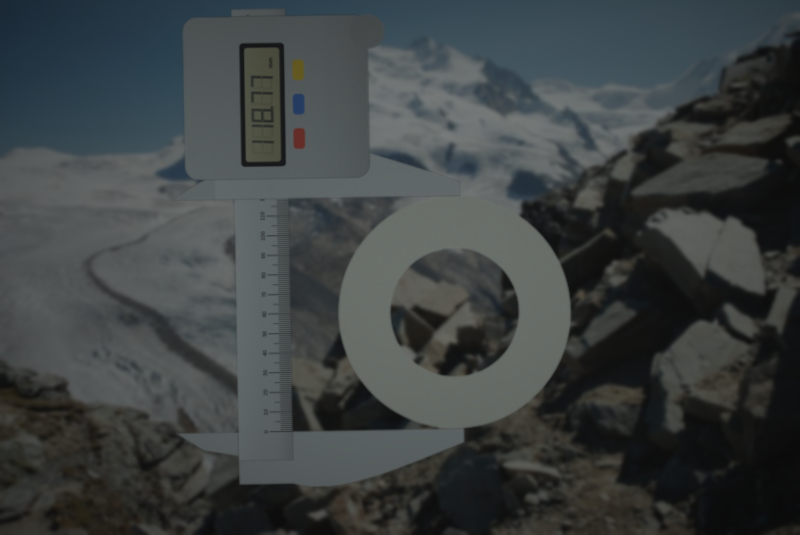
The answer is 118.77 mm
